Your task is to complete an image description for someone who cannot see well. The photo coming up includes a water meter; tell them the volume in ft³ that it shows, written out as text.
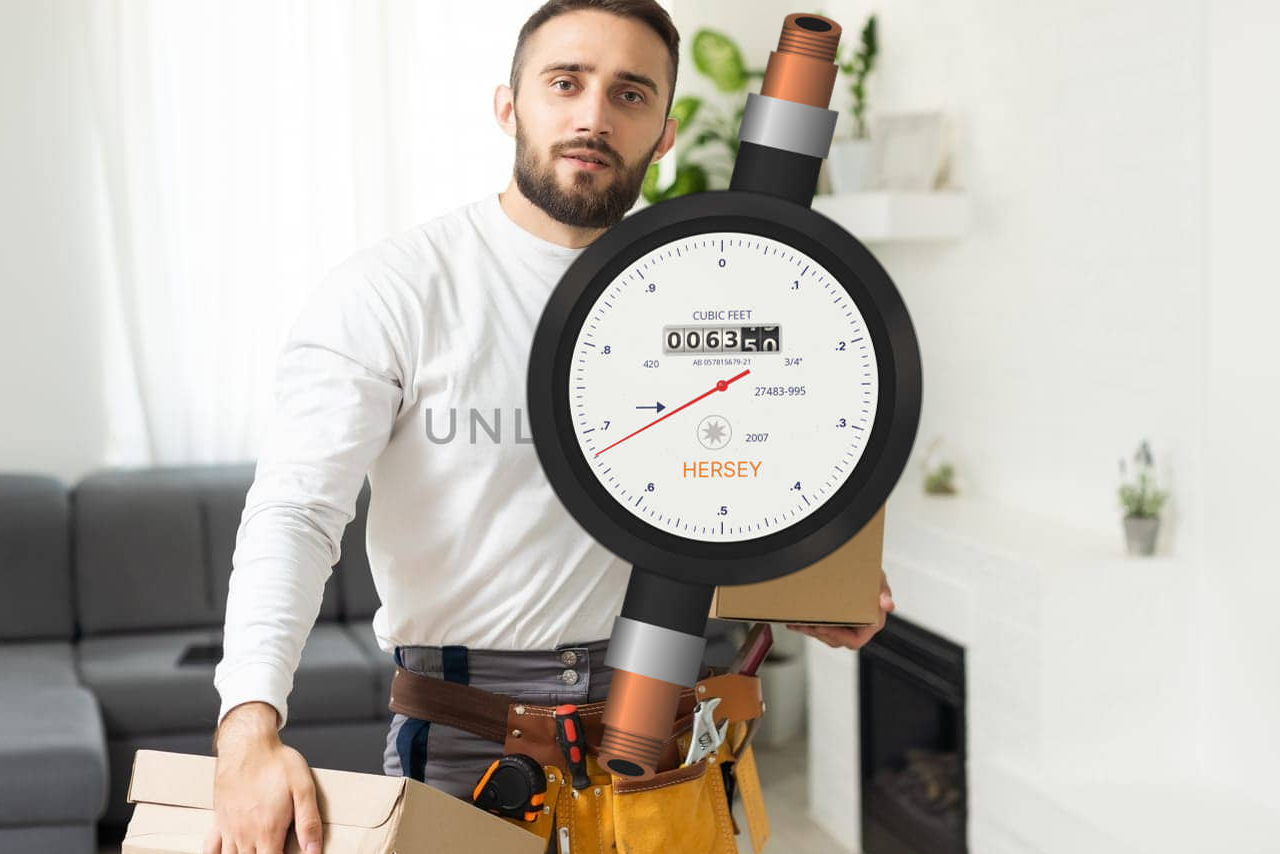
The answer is 6349.67 ft³
